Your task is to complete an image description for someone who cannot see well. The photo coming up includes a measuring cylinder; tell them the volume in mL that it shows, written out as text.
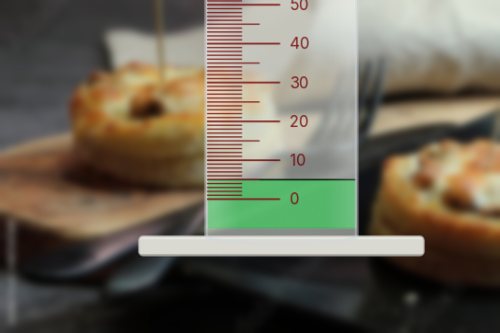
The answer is 5 mL
